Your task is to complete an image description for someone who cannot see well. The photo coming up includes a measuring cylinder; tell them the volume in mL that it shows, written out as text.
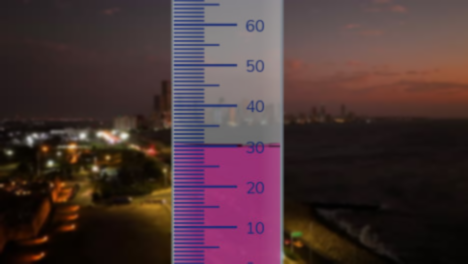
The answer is 30 mL
